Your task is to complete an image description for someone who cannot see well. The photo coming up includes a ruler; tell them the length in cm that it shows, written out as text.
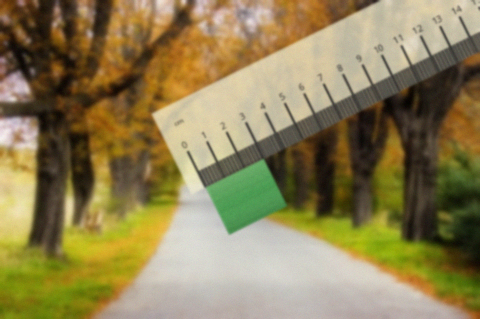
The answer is 3 cm
